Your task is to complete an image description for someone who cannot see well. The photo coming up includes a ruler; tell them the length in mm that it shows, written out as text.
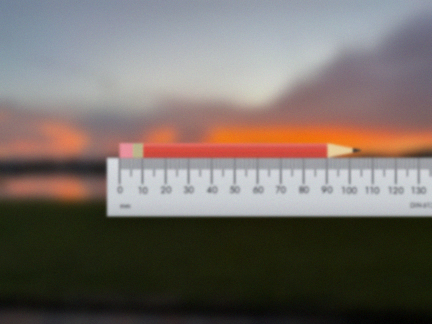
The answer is 105 mm
